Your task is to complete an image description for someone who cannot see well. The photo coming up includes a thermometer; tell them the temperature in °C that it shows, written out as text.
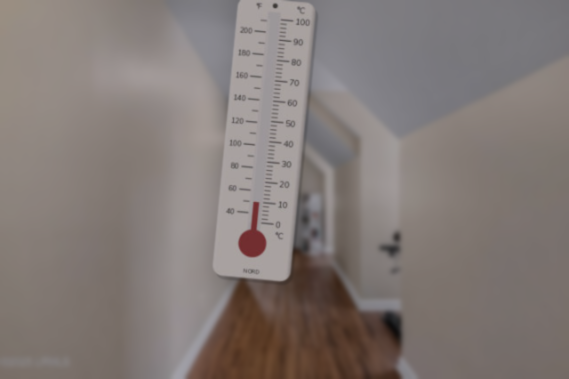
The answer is 10 °C
